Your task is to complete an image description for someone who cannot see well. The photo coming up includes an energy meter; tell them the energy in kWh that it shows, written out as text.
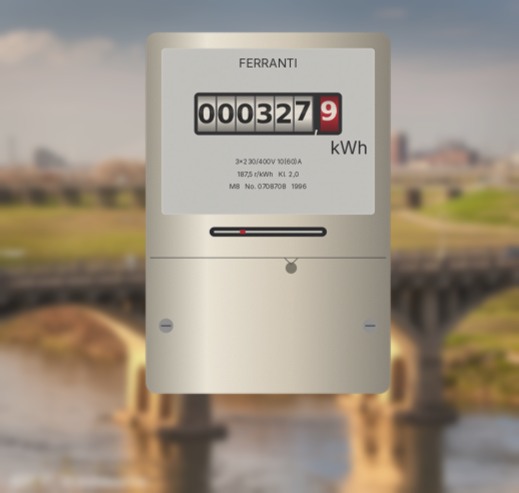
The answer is 327.9 kWh
